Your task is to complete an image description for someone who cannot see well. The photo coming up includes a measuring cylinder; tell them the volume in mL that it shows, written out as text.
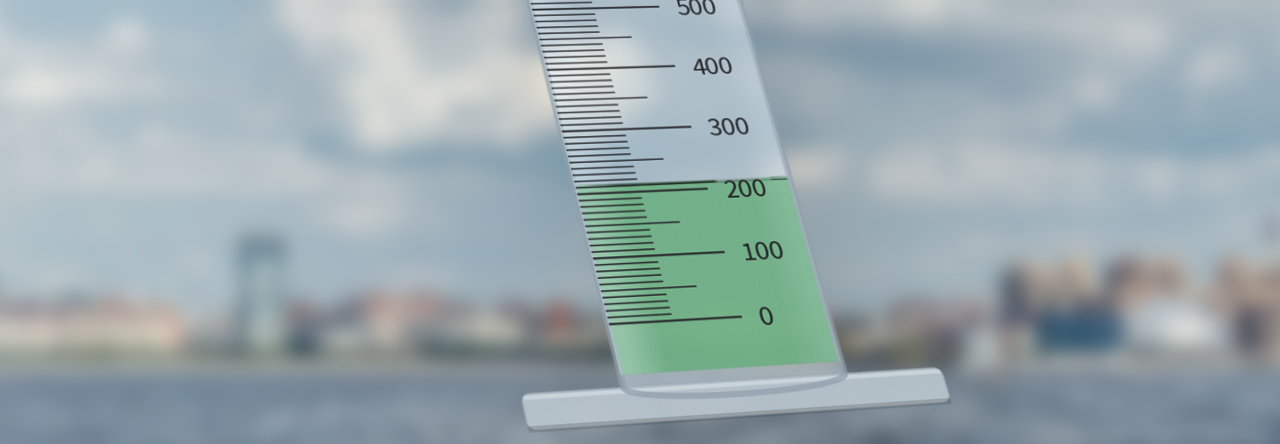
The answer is 210 mL
